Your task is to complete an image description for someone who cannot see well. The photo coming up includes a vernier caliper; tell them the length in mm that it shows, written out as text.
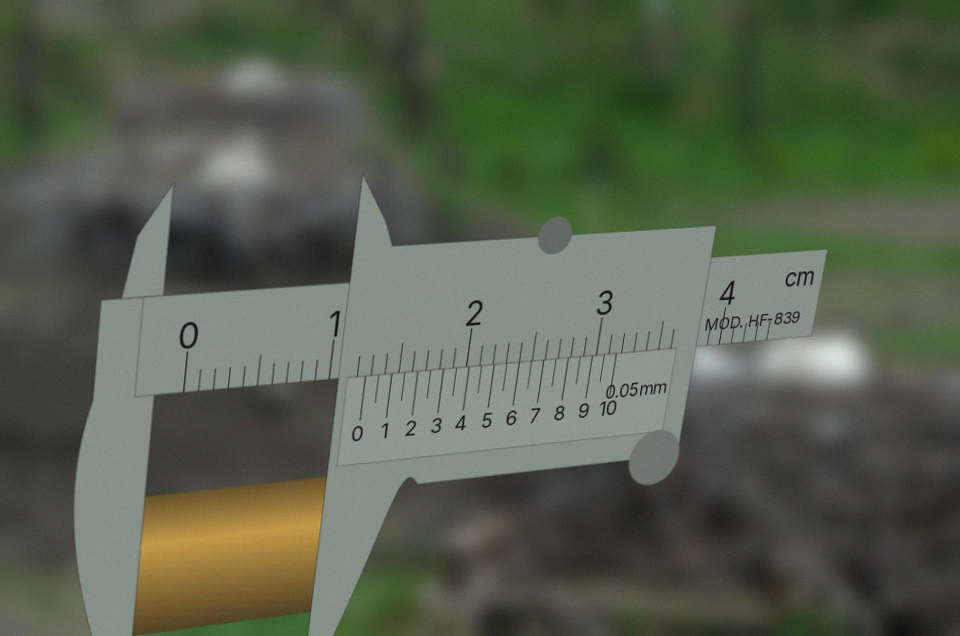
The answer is 12.6 mm
